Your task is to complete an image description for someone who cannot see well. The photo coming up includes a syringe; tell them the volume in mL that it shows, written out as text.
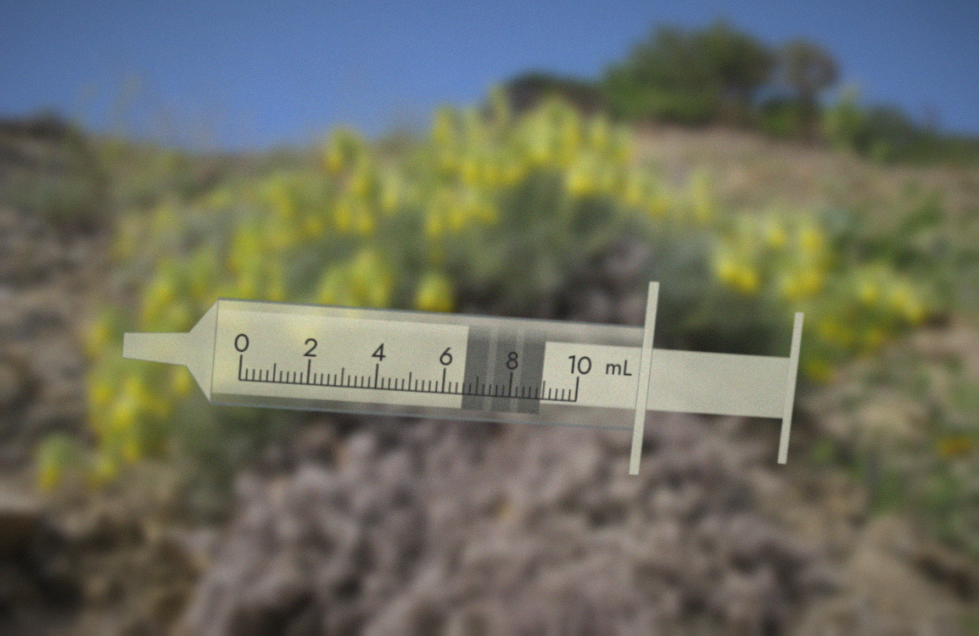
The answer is 6.6 mL
